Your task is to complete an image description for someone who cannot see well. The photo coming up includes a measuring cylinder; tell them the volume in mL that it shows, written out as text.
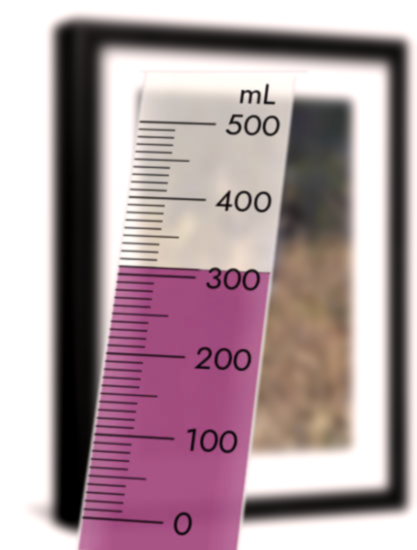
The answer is 310 mL
